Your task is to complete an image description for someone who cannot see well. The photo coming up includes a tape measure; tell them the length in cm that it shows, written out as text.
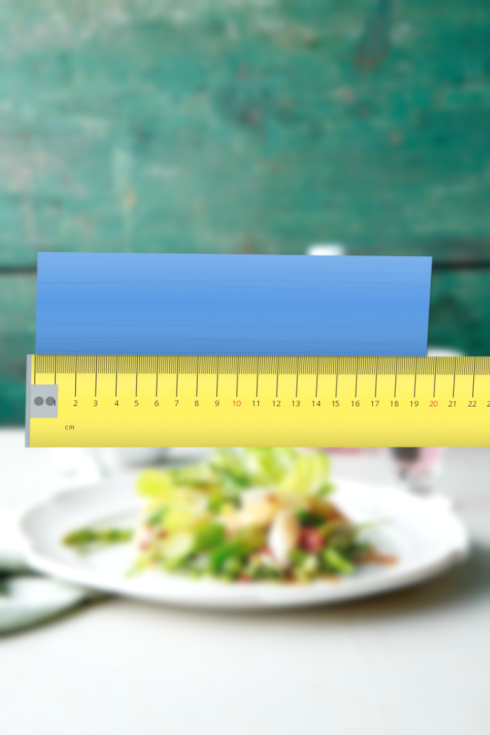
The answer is 19.5 cm
